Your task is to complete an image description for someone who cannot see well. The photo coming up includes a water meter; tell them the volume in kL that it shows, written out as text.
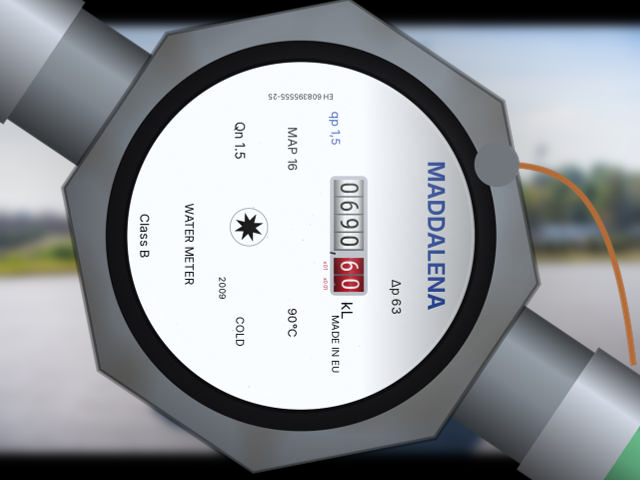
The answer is 690.60 kL
